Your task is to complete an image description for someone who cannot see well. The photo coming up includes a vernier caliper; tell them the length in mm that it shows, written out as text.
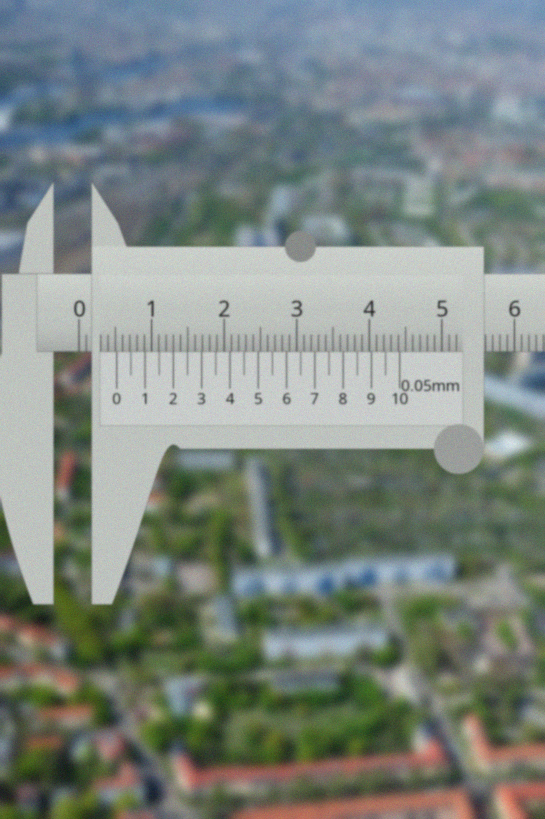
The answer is 5.2 mm
